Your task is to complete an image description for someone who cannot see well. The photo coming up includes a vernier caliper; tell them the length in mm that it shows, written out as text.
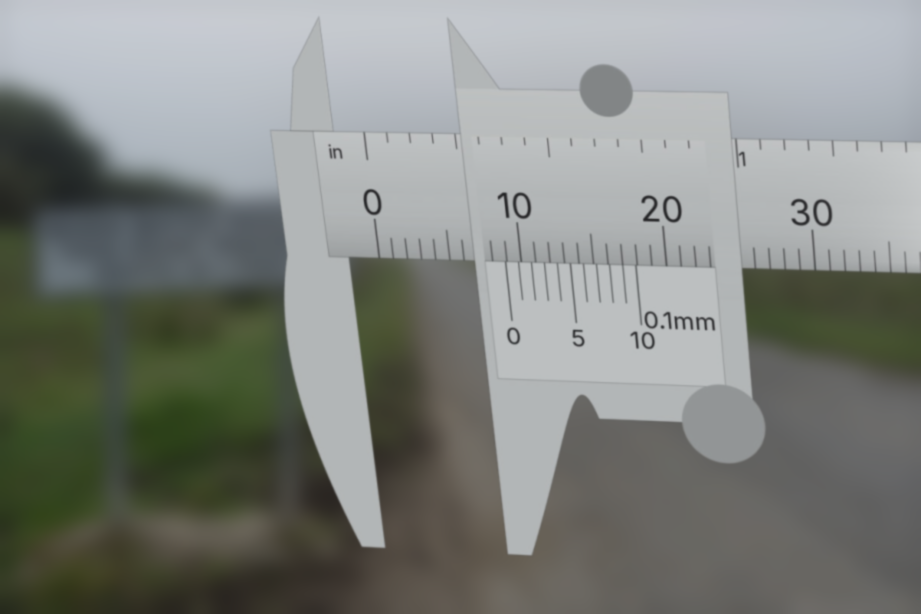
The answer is 8.9 mm
